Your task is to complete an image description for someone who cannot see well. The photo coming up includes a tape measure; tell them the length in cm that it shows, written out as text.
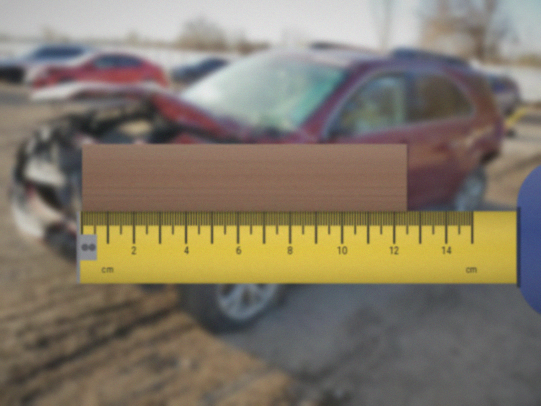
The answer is 12.5 cm
